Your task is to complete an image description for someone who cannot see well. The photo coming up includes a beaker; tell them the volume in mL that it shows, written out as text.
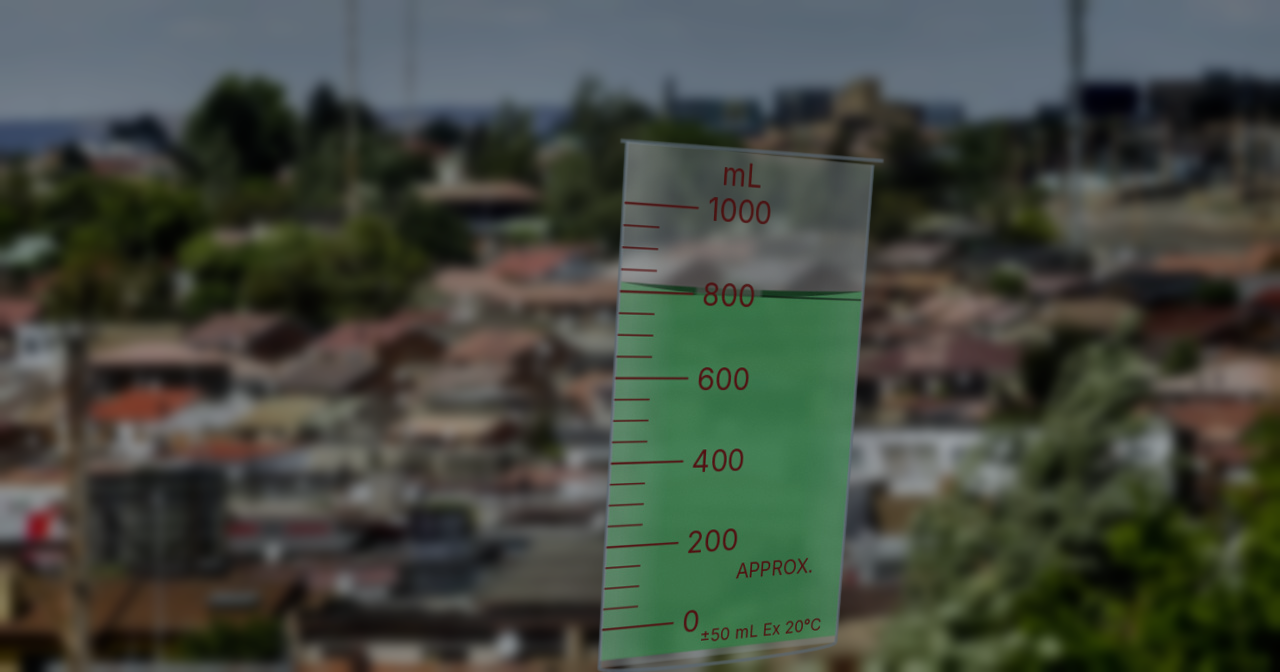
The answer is 800 mL
